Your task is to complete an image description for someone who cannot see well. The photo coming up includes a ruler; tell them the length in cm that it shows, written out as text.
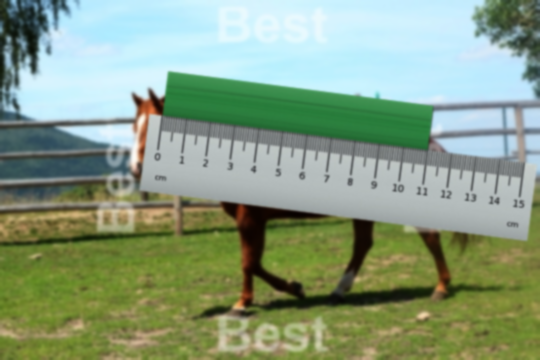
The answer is 11 cm
